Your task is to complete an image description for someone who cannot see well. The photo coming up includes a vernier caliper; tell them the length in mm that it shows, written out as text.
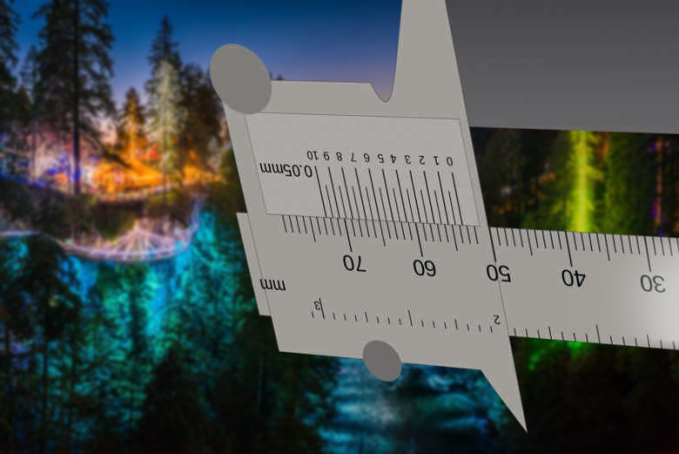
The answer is 53.6 mm
